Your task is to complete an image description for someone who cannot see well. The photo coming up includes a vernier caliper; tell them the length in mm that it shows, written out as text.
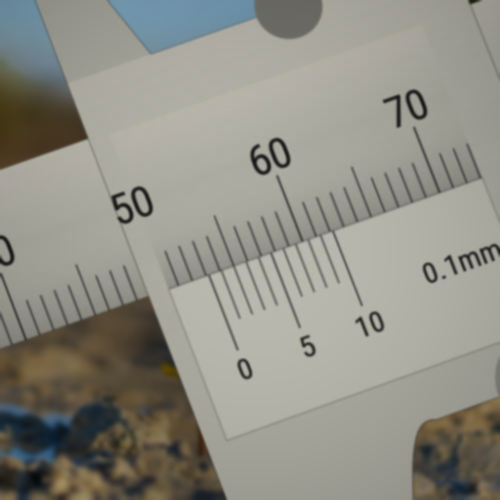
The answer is 53.2 mm
